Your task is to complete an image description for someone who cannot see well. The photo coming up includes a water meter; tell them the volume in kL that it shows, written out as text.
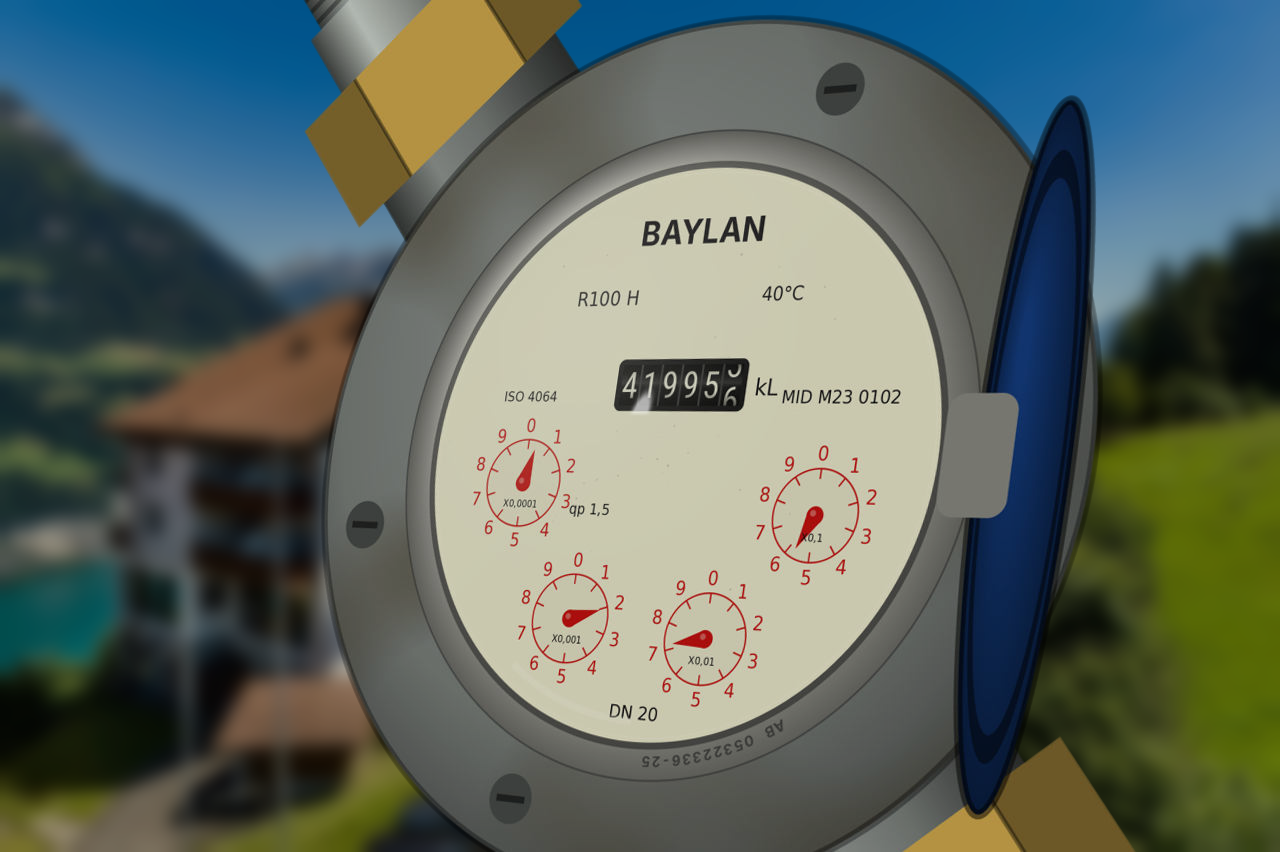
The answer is 419955.5720 kL
